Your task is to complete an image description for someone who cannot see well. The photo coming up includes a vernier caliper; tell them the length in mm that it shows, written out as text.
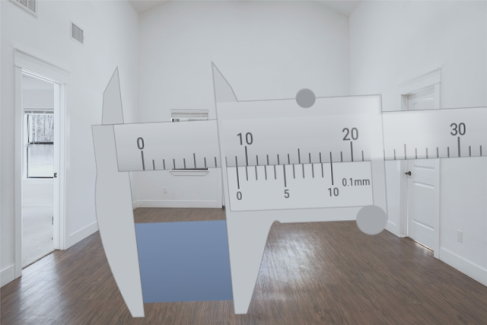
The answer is 9.0 mm
